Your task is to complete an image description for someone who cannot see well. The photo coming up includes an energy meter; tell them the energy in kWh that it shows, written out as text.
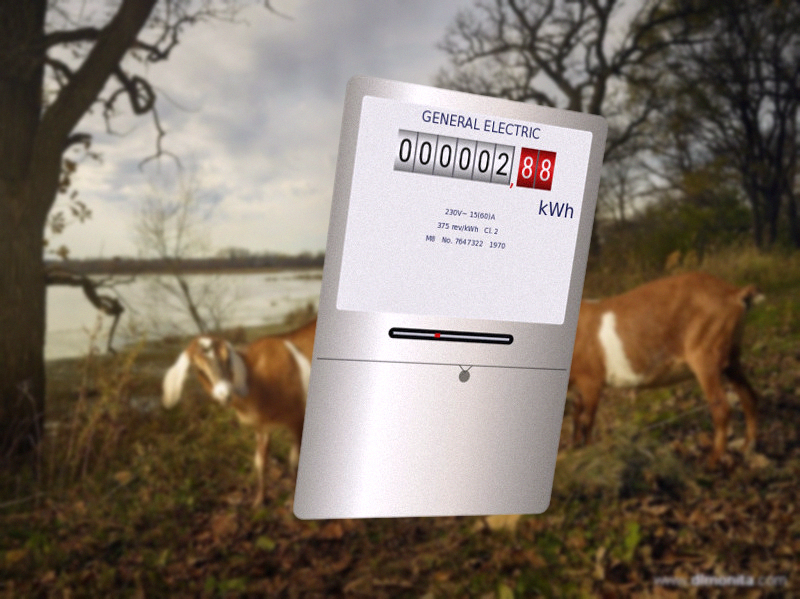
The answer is 2.88 kWh
